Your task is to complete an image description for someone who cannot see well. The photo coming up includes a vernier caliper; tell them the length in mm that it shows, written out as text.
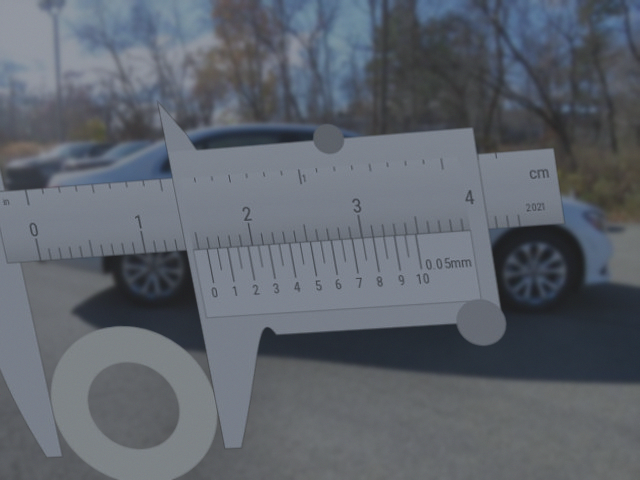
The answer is 15.8 mm
